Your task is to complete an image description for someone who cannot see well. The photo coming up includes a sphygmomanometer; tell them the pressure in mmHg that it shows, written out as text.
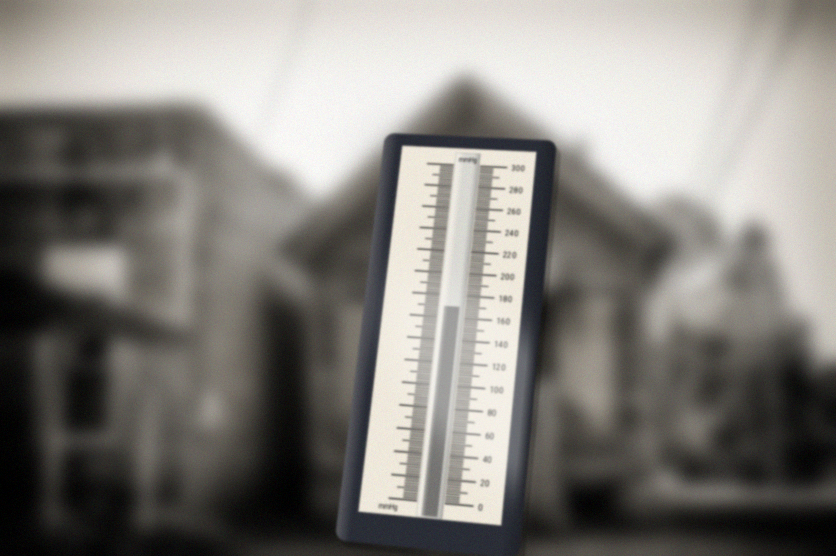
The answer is 170 mmHg
